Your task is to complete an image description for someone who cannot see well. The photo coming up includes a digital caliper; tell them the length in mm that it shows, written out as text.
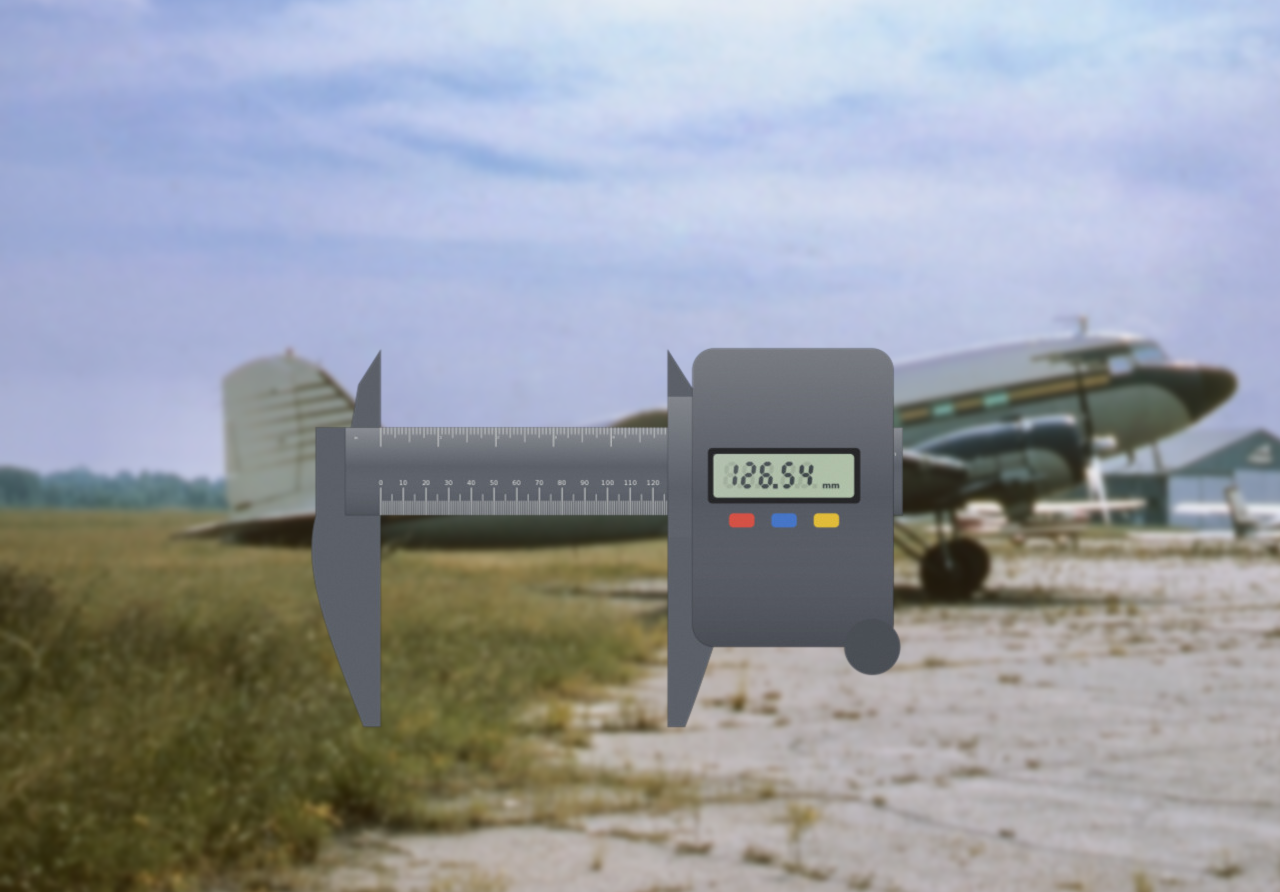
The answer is 126.54 mm
